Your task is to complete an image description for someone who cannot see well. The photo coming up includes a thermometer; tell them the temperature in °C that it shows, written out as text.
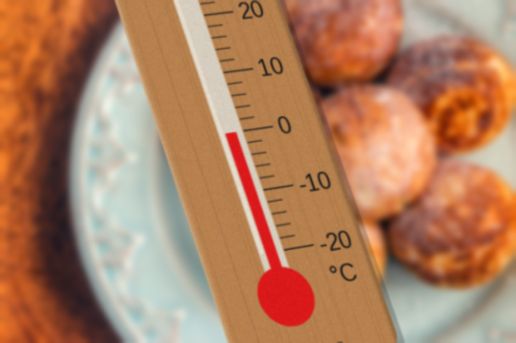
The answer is 0 °C
